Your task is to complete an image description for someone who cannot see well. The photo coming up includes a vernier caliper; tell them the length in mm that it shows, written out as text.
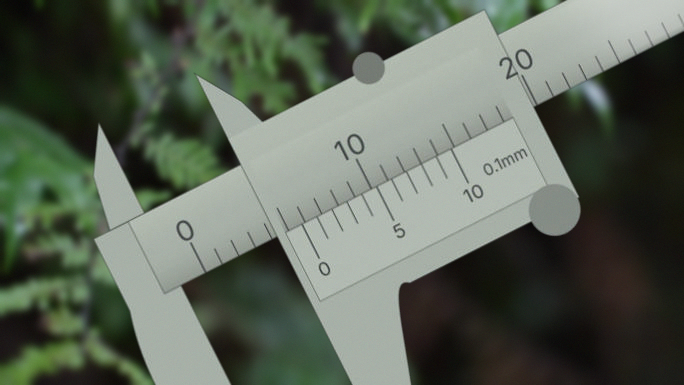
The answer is 5.8 mm
